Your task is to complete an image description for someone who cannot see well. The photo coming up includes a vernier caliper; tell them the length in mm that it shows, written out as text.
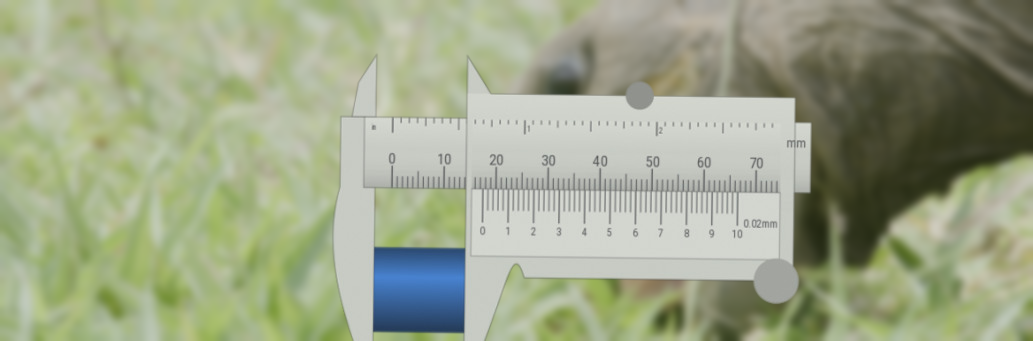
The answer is 17.5 mm
